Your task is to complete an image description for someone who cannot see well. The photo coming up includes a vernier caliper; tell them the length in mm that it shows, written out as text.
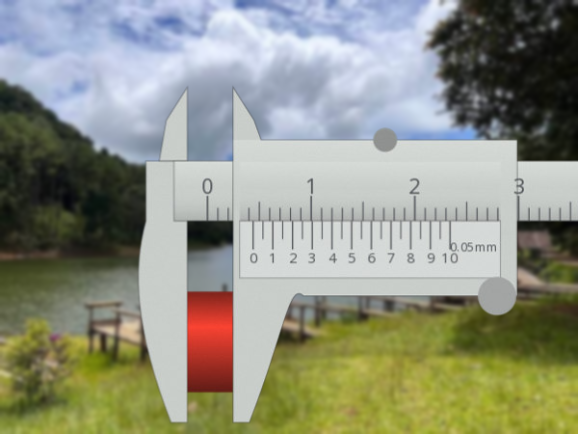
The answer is 4.4 mm
